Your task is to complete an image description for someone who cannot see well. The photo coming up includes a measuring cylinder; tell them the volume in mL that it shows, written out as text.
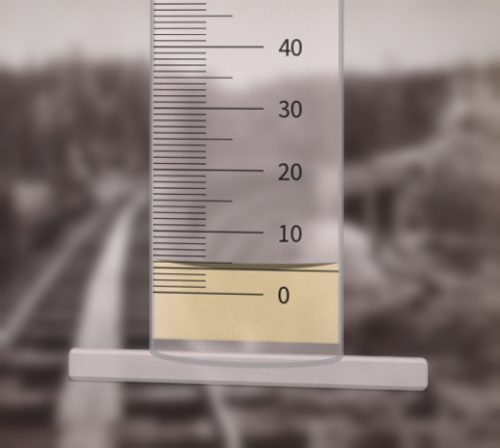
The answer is 4 mL
